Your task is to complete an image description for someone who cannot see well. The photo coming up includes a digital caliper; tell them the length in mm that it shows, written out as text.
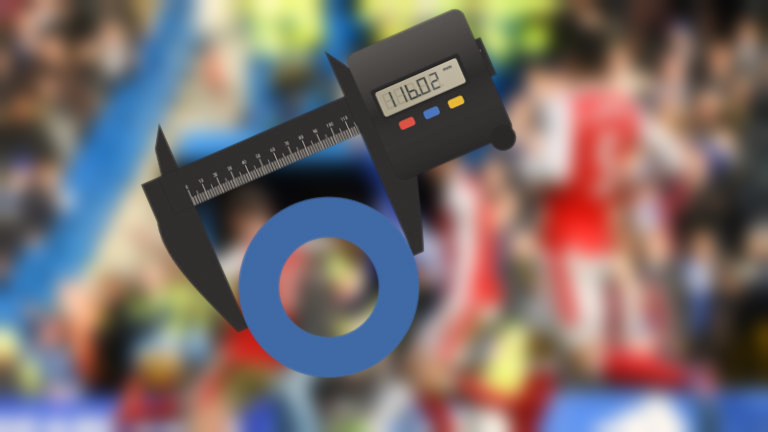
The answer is 116.02 mm
